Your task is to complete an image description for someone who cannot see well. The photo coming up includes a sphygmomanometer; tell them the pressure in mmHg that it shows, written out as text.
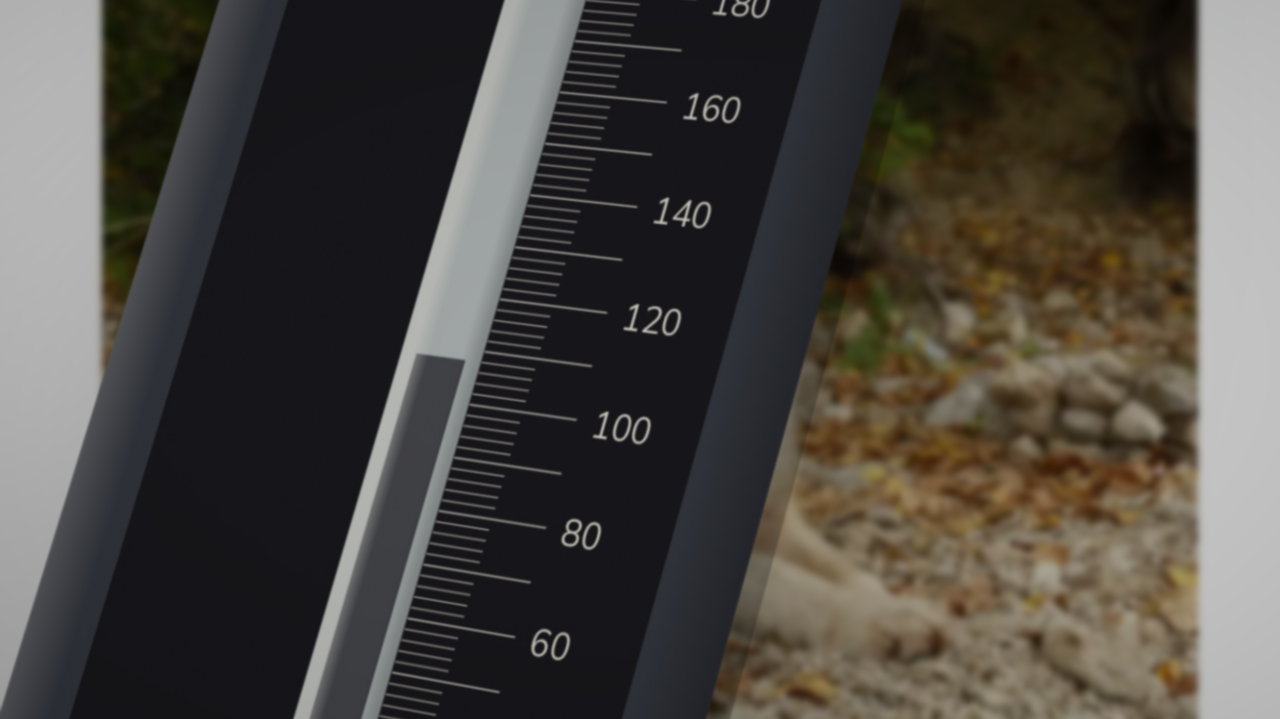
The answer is 108 mmHg
